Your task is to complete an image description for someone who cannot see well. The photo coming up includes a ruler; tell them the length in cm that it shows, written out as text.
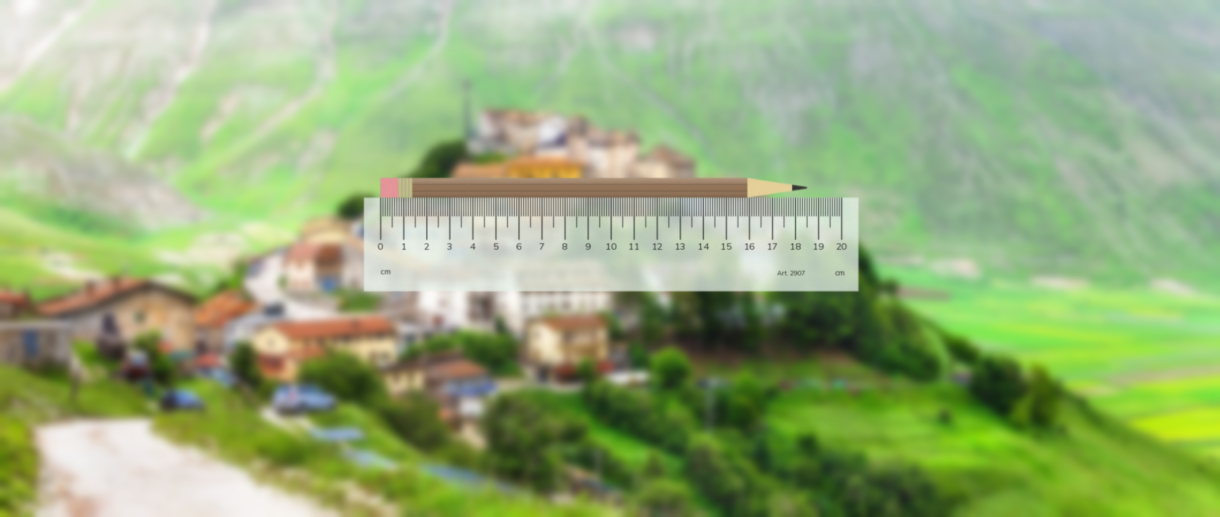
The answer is 18.5 cm
